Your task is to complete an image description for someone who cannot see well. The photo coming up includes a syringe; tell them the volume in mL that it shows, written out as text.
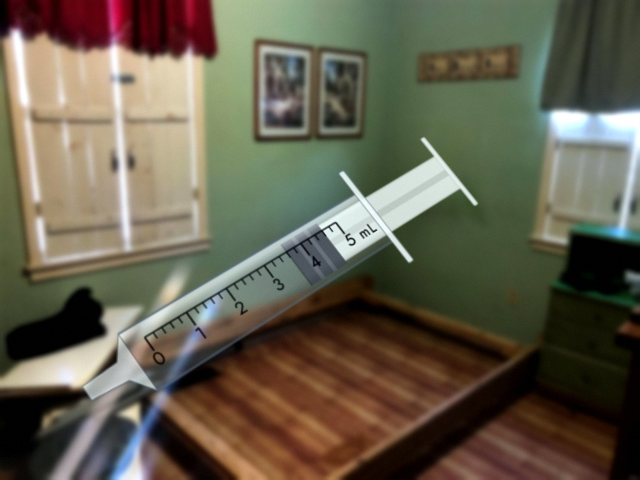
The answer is 3.6 mL
